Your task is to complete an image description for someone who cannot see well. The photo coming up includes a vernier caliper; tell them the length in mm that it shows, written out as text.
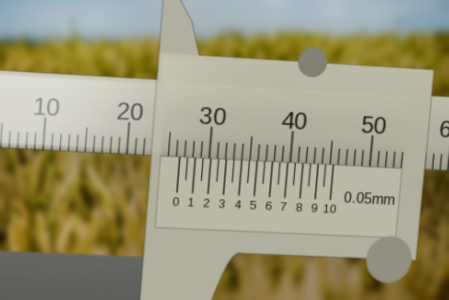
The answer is 26.4 mm
